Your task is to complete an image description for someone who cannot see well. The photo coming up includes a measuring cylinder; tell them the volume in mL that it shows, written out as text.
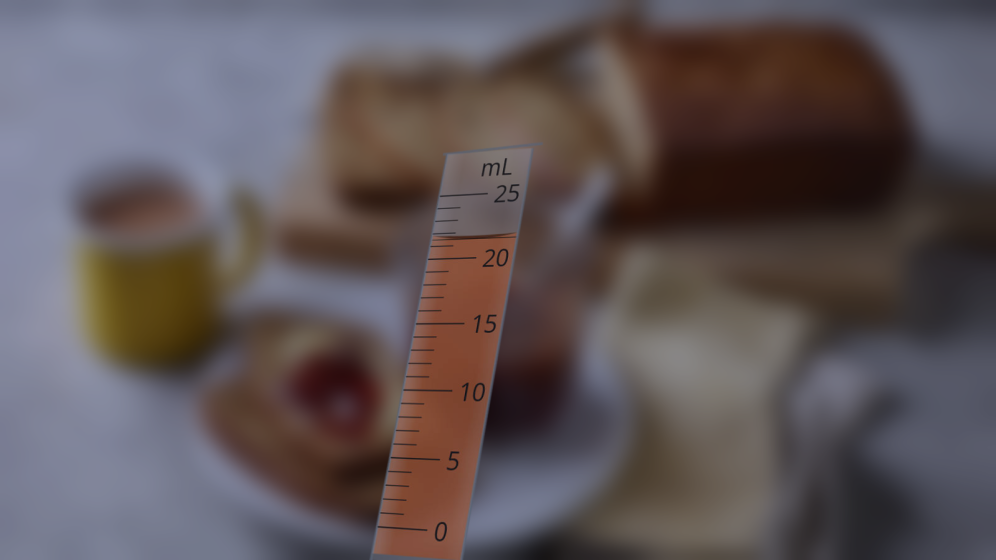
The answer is 21.5 mL
